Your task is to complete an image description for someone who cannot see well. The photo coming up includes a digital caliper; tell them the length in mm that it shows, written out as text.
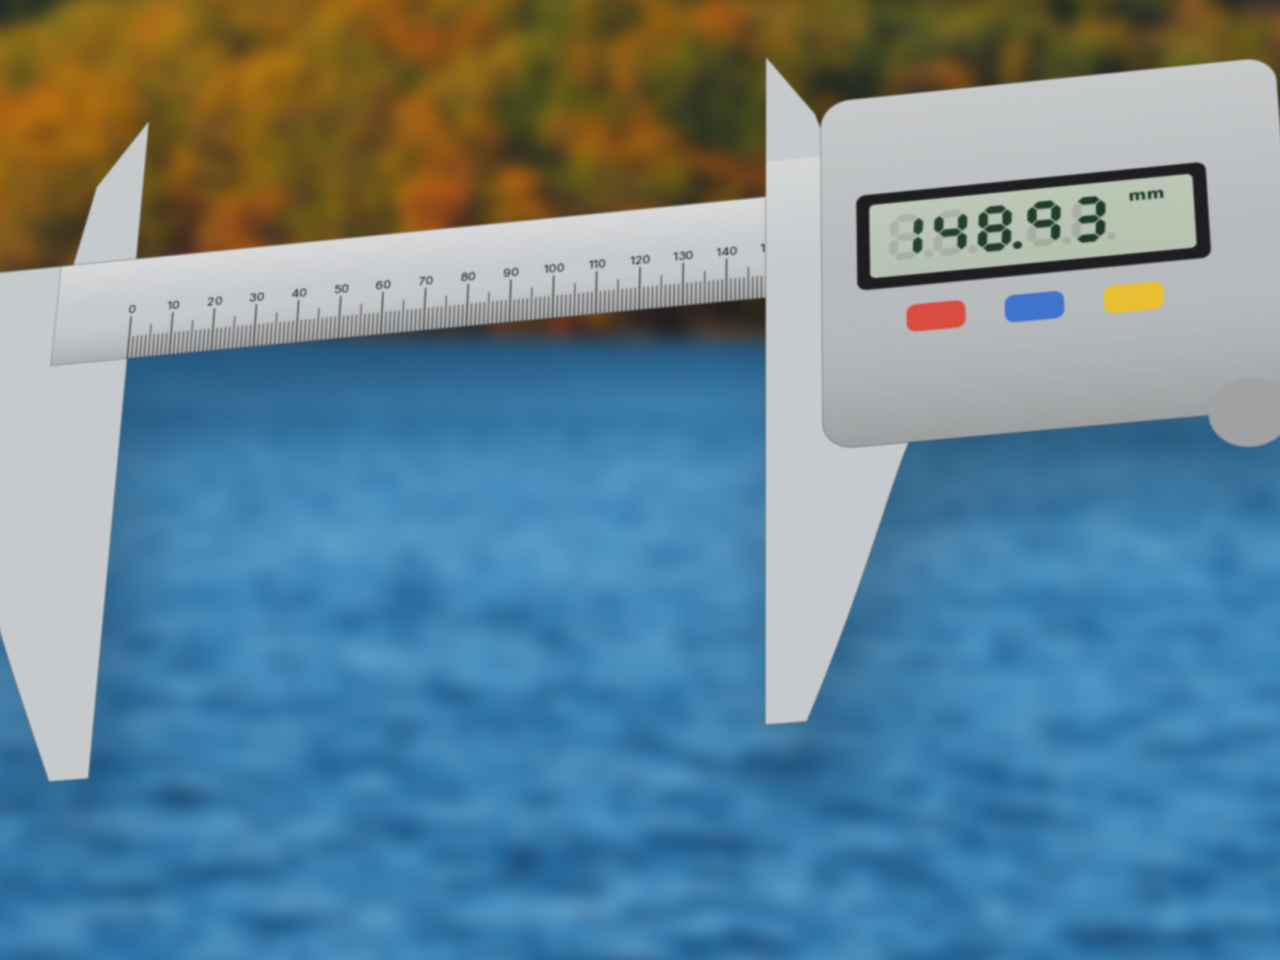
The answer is 148.93 mm
